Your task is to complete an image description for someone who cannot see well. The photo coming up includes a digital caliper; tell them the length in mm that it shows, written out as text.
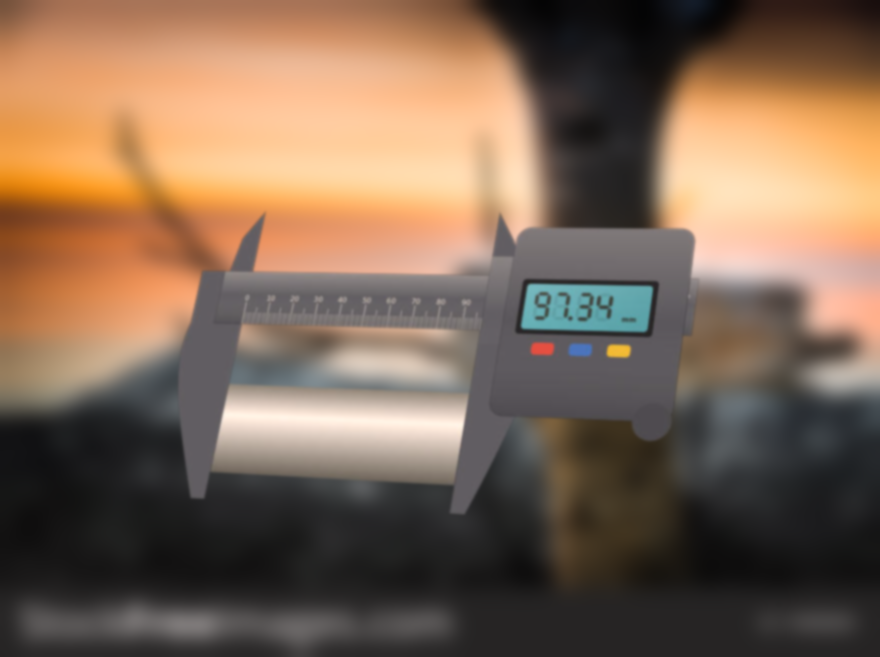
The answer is 97.34 mm
